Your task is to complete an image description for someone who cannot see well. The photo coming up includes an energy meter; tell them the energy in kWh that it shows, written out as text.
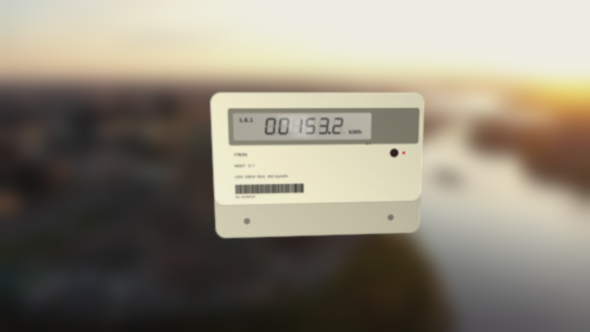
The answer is 153.2 kWh
